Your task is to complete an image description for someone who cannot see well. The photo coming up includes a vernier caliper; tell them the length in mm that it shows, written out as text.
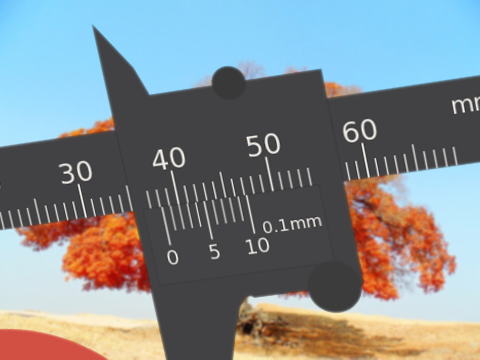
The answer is 38.2 mm
